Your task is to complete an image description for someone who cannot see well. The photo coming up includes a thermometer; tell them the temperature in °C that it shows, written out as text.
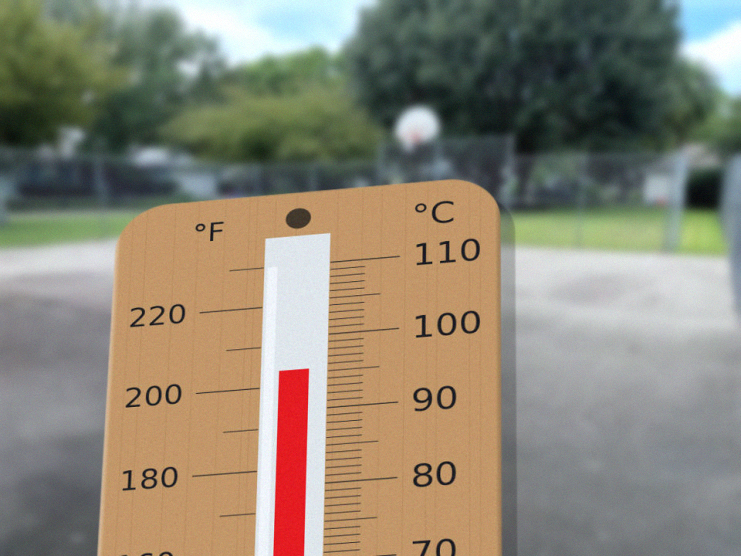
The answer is 95.5 °C
